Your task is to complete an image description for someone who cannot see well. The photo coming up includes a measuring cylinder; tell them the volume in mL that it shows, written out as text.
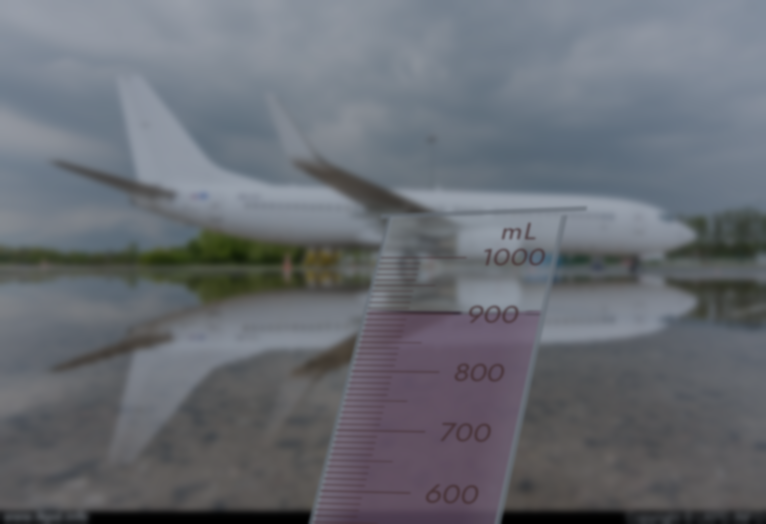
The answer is 900 mL
